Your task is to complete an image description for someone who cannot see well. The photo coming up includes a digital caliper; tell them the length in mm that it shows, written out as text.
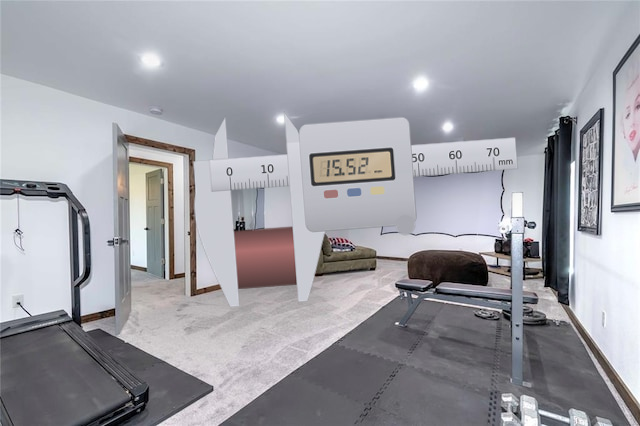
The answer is 15.52 mm
